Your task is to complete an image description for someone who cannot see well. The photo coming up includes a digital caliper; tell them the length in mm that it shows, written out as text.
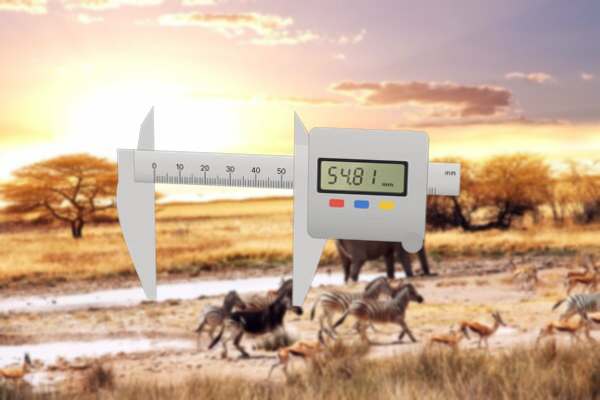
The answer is 54.81 mm
